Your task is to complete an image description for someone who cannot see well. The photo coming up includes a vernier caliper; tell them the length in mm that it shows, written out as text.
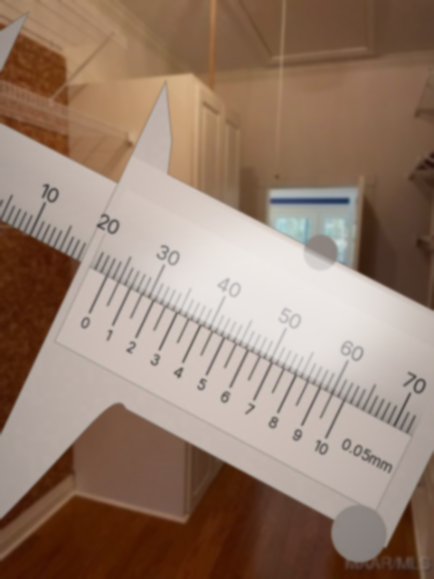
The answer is 23.0 mm
